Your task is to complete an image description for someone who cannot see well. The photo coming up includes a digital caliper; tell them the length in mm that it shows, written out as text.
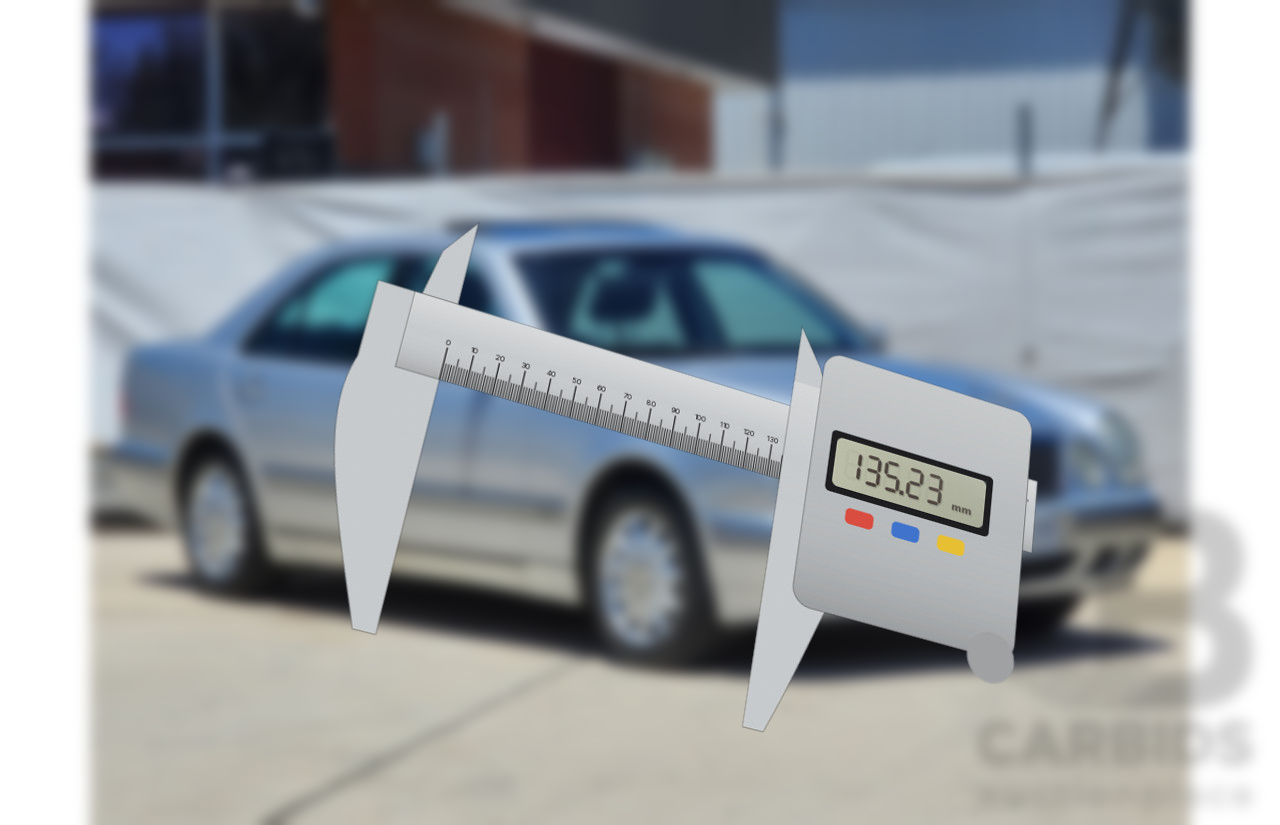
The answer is 135.23 mm
